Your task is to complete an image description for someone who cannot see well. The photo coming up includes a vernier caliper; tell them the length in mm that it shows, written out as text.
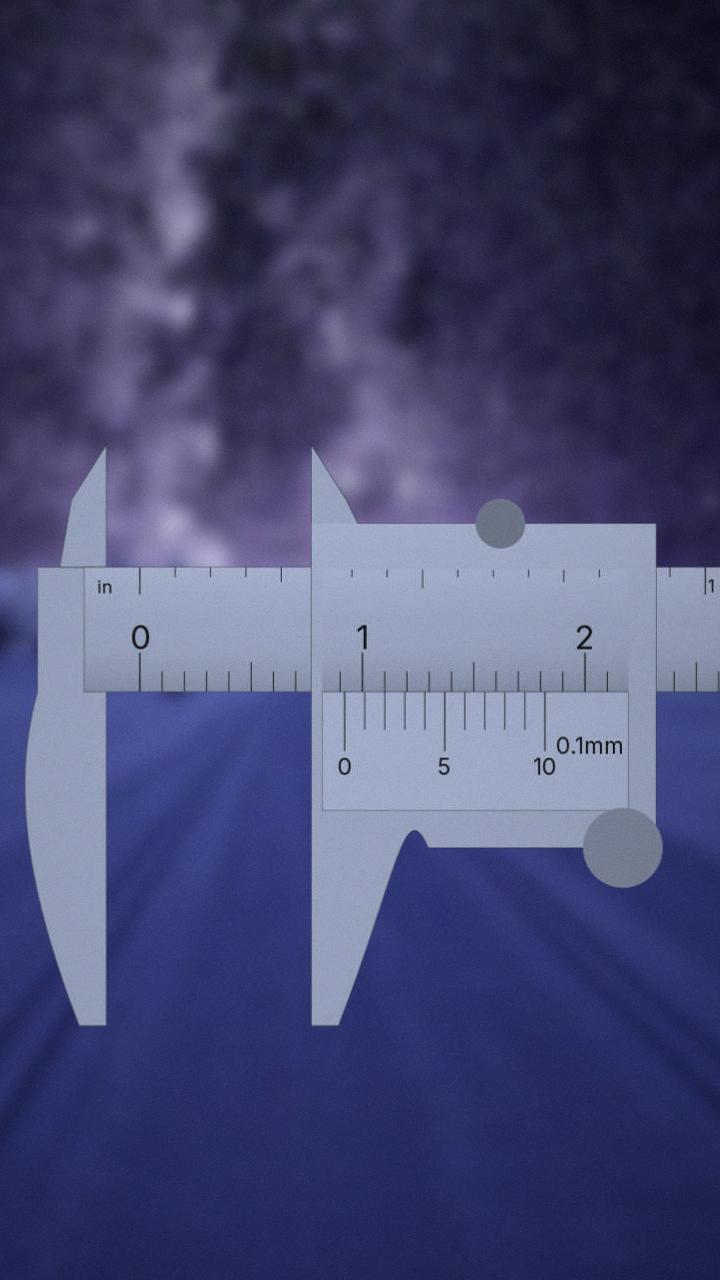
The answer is 9.2 mm
